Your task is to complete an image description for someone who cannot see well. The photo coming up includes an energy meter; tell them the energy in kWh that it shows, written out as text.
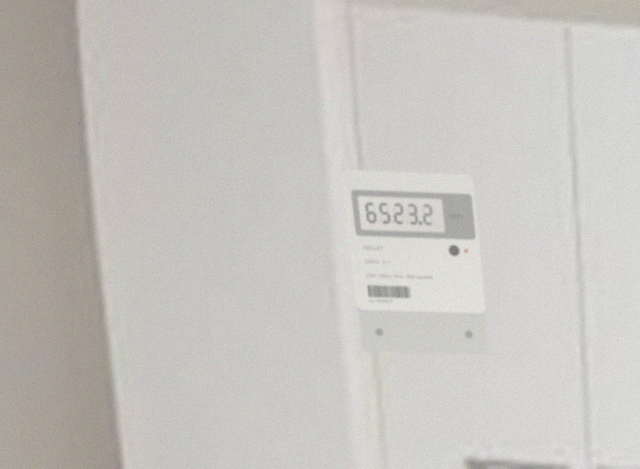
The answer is 6523.2 kWh
